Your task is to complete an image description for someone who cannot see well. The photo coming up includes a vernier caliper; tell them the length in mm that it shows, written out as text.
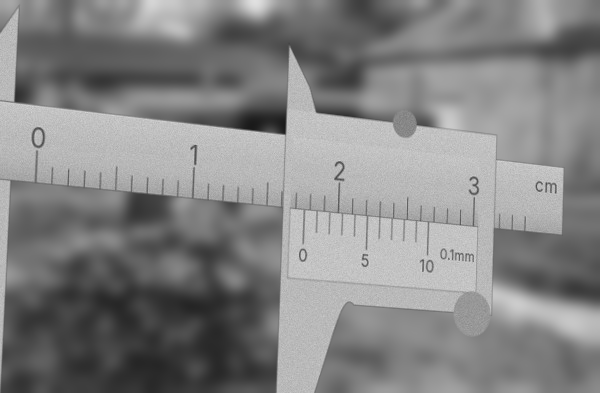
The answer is 17.6 mm
